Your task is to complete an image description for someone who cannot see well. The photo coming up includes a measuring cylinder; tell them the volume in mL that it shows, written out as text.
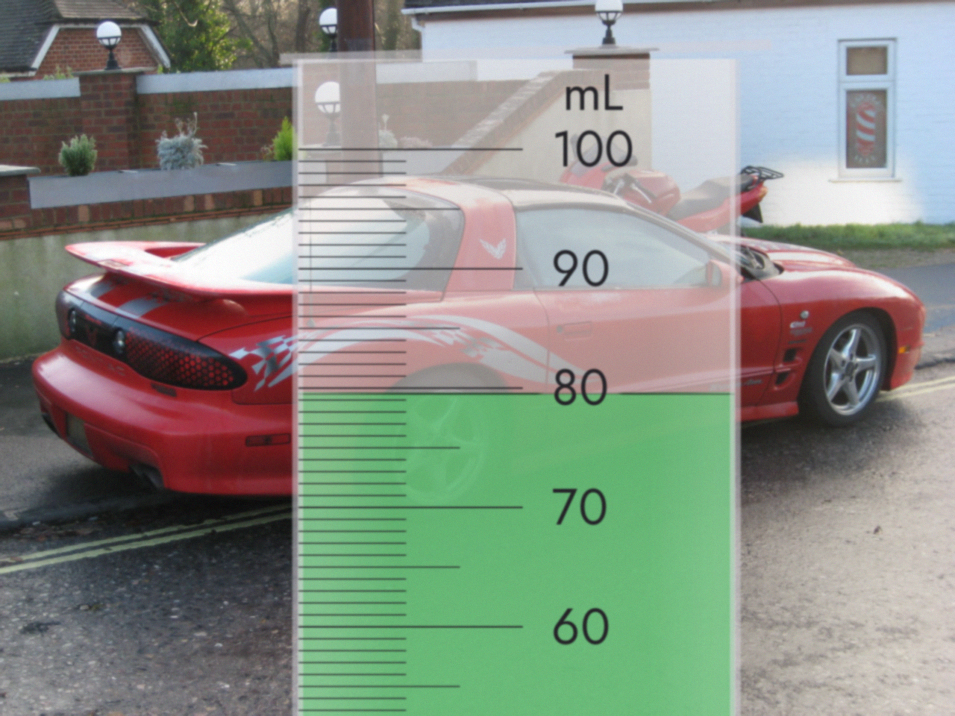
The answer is 79.5 mL
